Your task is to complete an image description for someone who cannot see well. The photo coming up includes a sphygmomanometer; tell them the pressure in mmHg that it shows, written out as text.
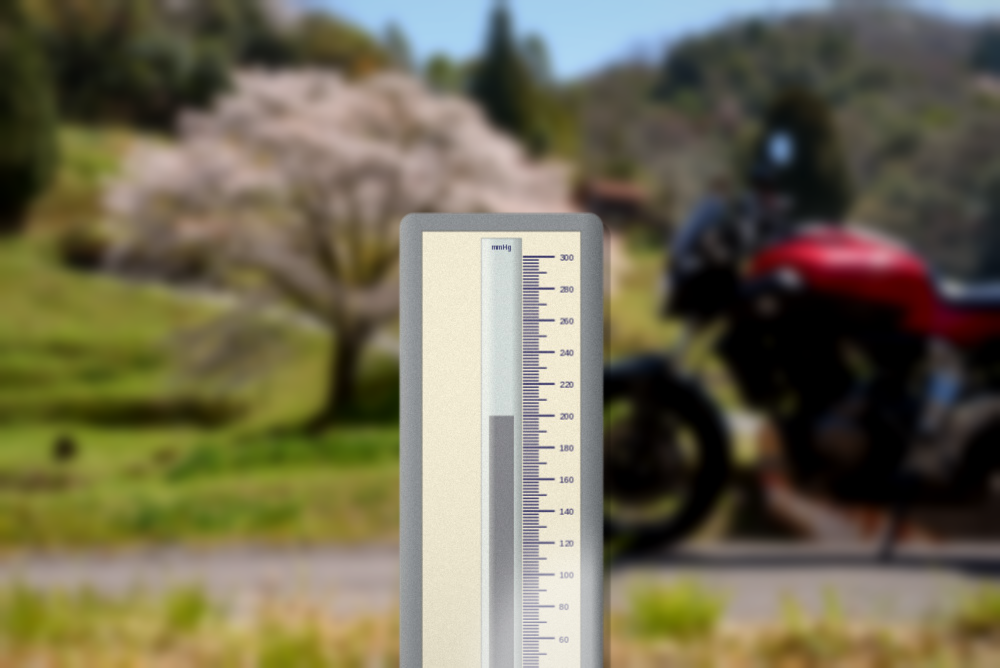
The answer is 200 mmHg
